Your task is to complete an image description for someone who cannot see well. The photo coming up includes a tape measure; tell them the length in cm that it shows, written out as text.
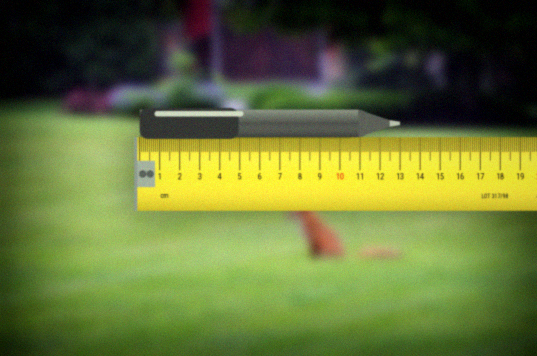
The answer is 13 cm
